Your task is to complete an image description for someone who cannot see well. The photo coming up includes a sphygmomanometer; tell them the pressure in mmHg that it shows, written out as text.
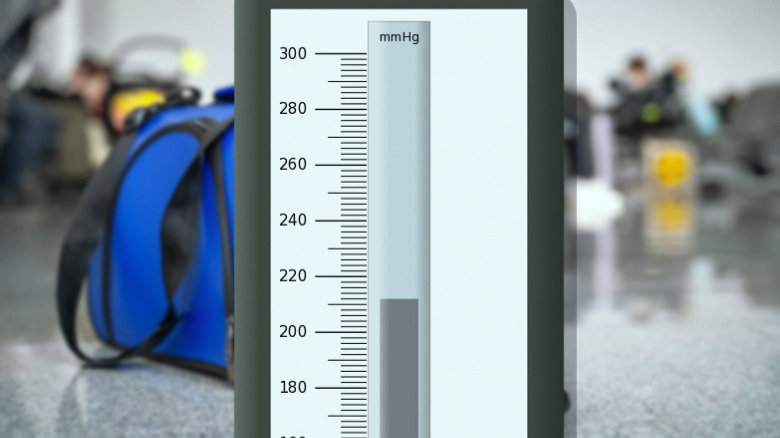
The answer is 212 mmHg
